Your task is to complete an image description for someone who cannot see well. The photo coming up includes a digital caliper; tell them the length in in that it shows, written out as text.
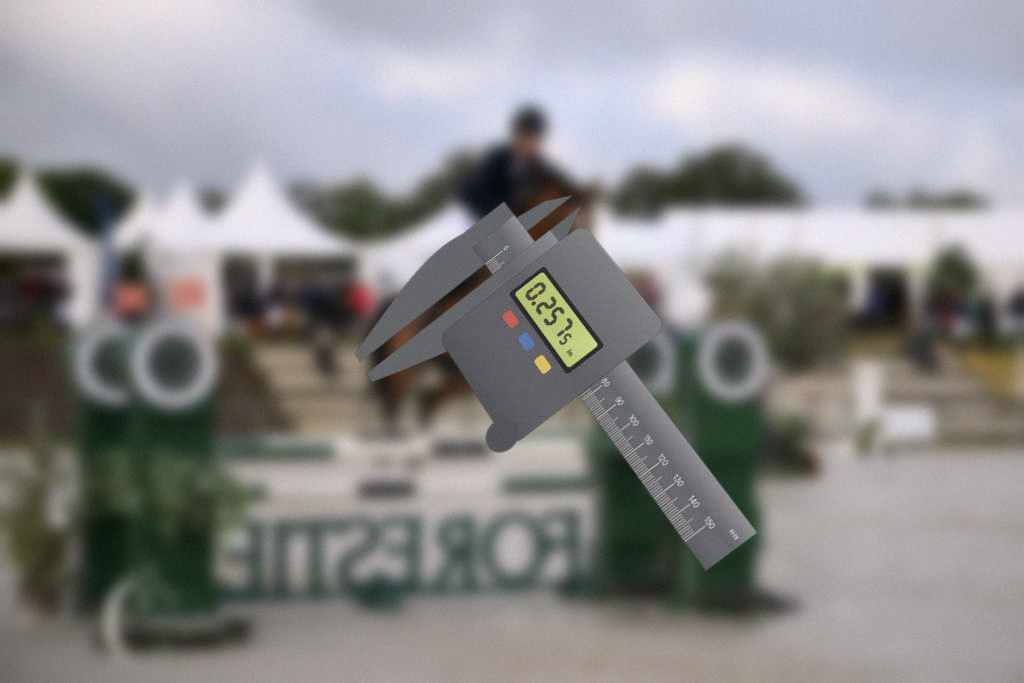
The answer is 0.2575 in
